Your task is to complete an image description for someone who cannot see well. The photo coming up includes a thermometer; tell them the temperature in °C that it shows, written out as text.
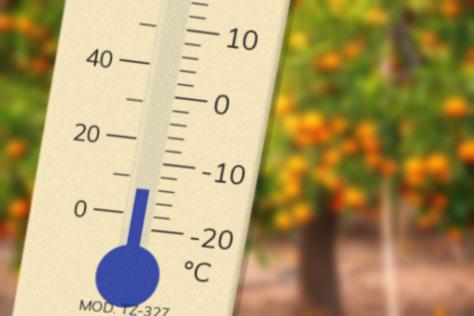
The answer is -14 °C
